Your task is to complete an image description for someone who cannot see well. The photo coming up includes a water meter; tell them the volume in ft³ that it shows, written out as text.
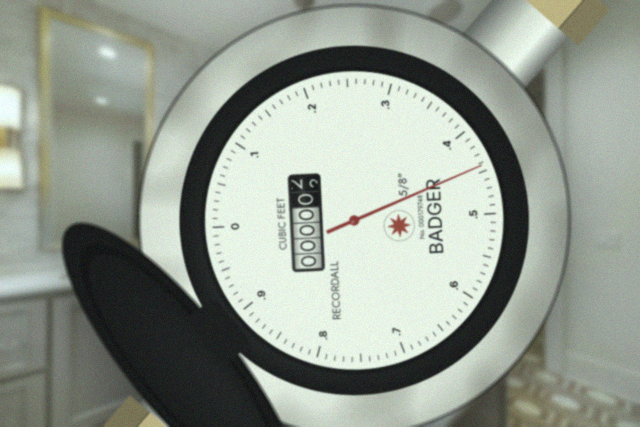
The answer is 2.44 ft³
